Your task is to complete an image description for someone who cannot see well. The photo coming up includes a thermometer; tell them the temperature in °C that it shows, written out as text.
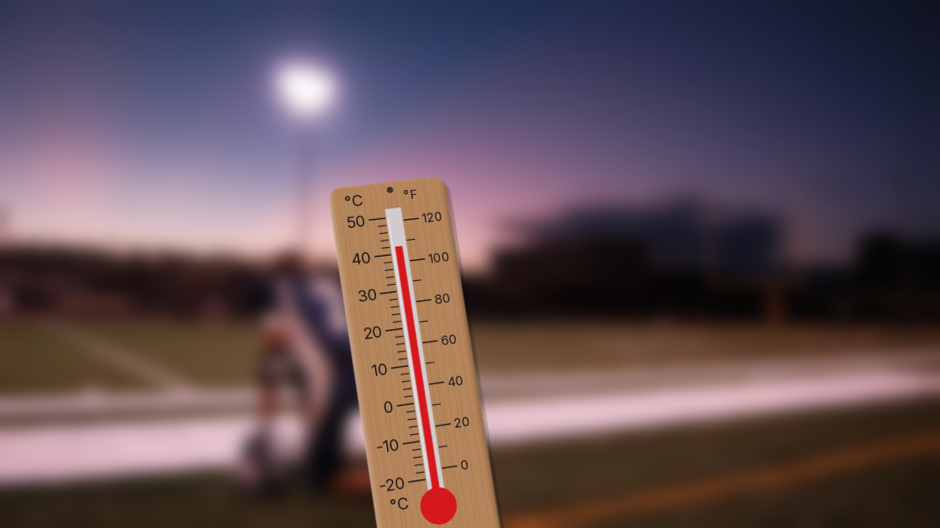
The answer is 42 °C
